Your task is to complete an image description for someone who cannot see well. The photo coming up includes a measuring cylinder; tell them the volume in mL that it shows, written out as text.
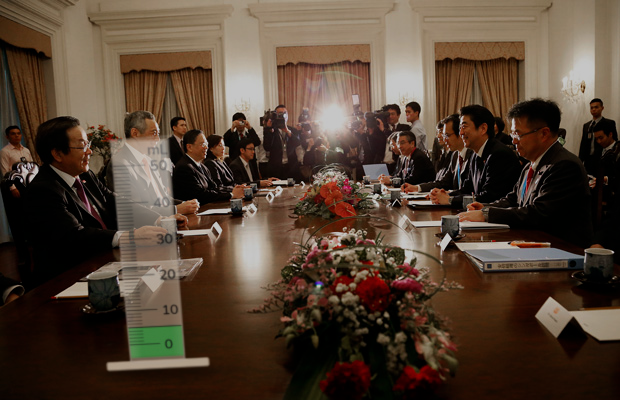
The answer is 5 mL
